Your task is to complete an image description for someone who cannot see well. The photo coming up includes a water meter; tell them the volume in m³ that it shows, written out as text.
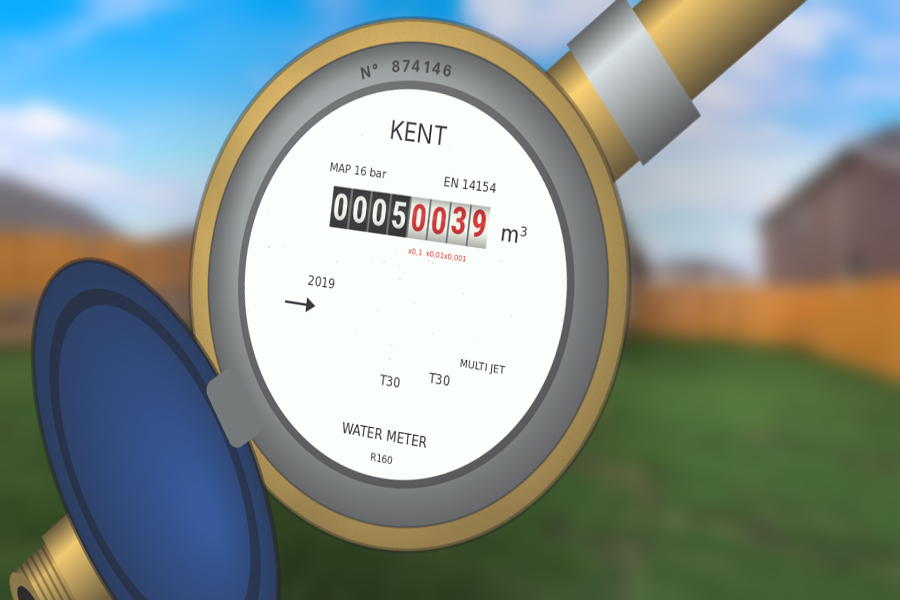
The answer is 5.0039 m³
